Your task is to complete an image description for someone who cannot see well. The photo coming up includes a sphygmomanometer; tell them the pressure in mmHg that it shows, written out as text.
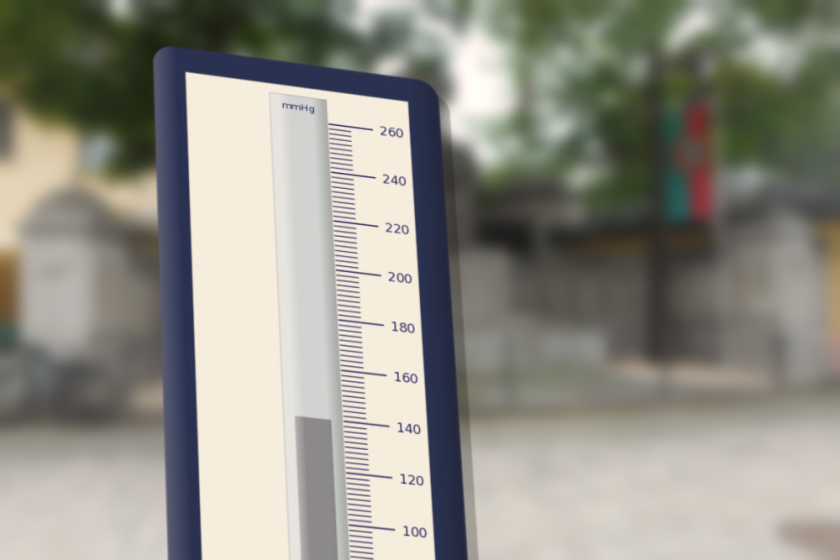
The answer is 140 mmHg
